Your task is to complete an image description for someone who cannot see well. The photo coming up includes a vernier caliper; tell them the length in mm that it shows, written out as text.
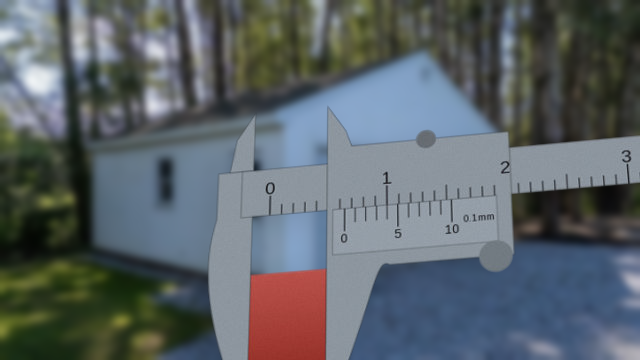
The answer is 6.4 mm
